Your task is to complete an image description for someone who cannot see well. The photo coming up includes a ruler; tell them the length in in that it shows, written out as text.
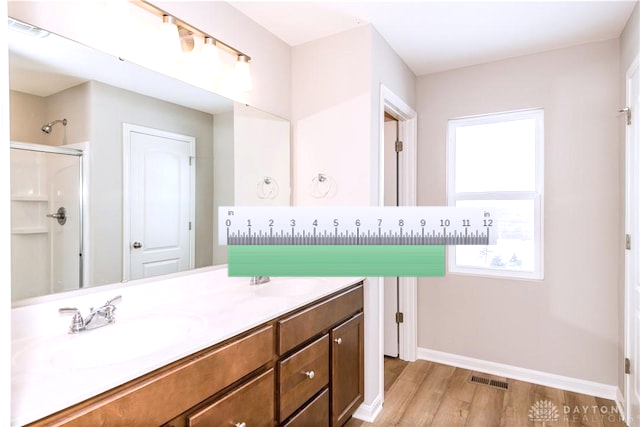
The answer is 10 in
